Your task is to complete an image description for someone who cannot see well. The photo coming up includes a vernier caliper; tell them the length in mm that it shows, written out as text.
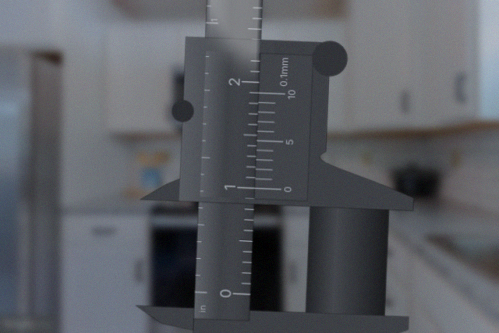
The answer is 10.0 mm
